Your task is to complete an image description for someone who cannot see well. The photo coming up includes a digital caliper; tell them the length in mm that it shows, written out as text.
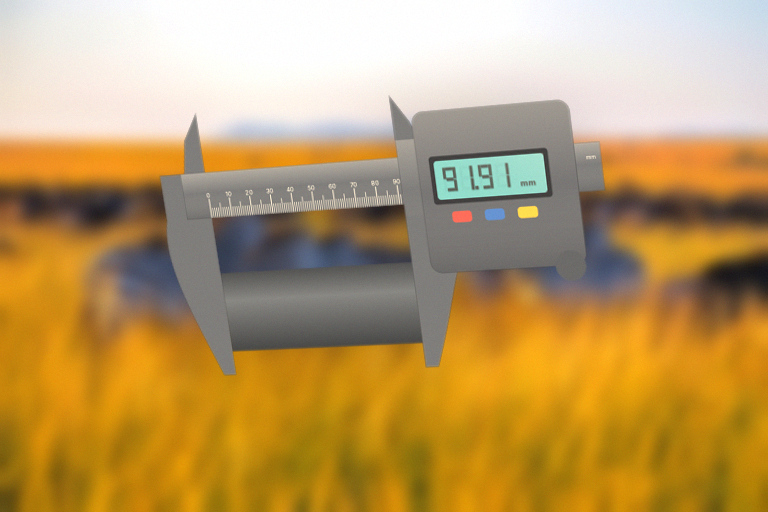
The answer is 91.91 mm
